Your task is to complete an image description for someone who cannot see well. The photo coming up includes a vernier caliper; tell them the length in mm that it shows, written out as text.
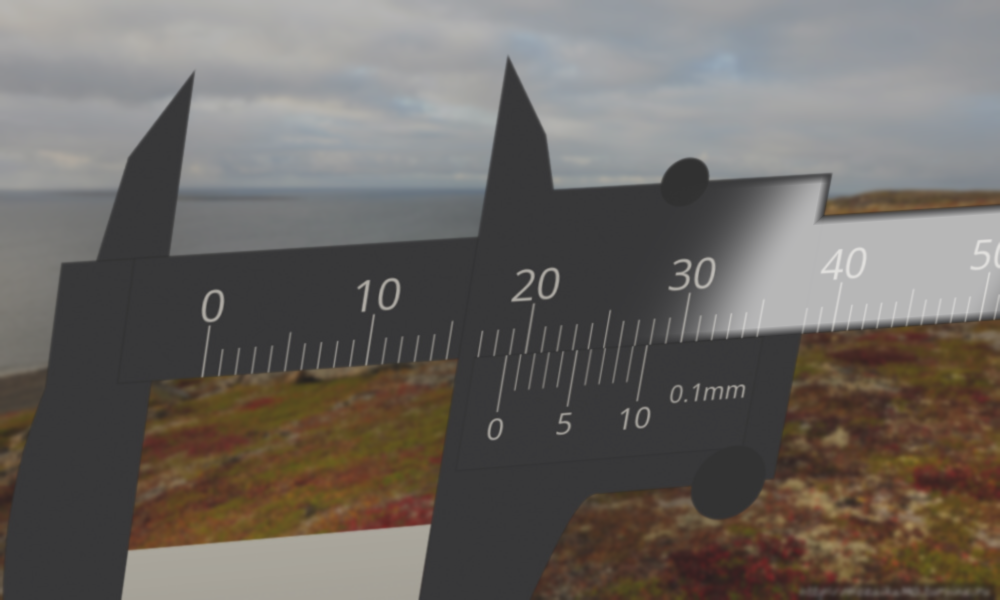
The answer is 18.8 mm
